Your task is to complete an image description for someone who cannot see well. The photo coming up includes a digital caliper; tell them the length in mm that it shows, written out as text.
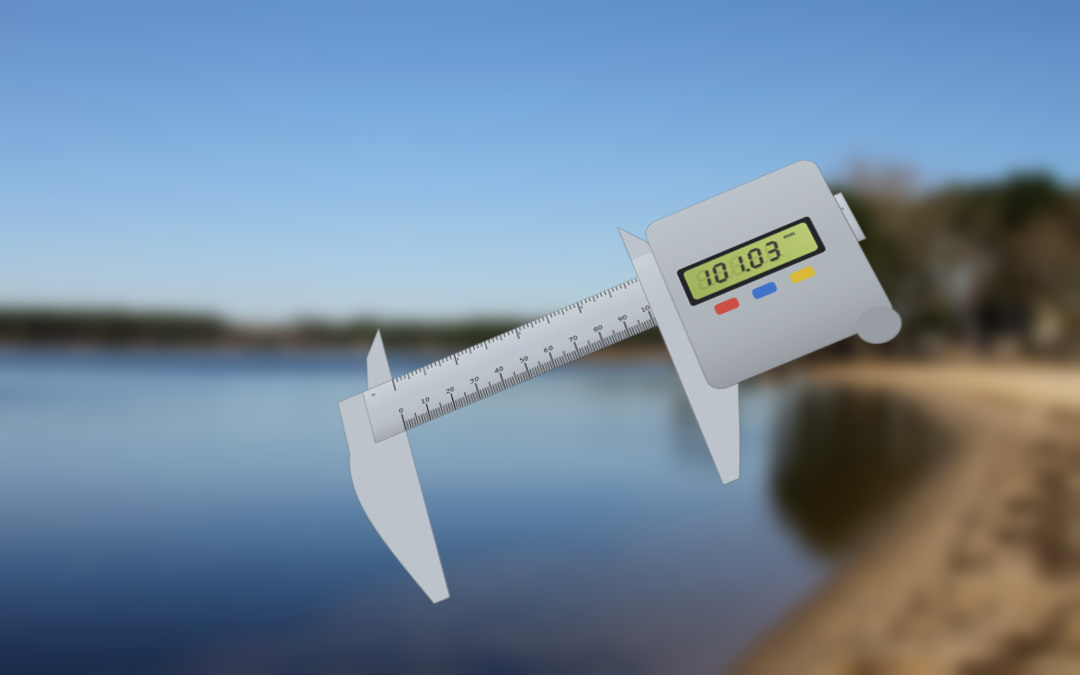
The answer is 101.03 mm
